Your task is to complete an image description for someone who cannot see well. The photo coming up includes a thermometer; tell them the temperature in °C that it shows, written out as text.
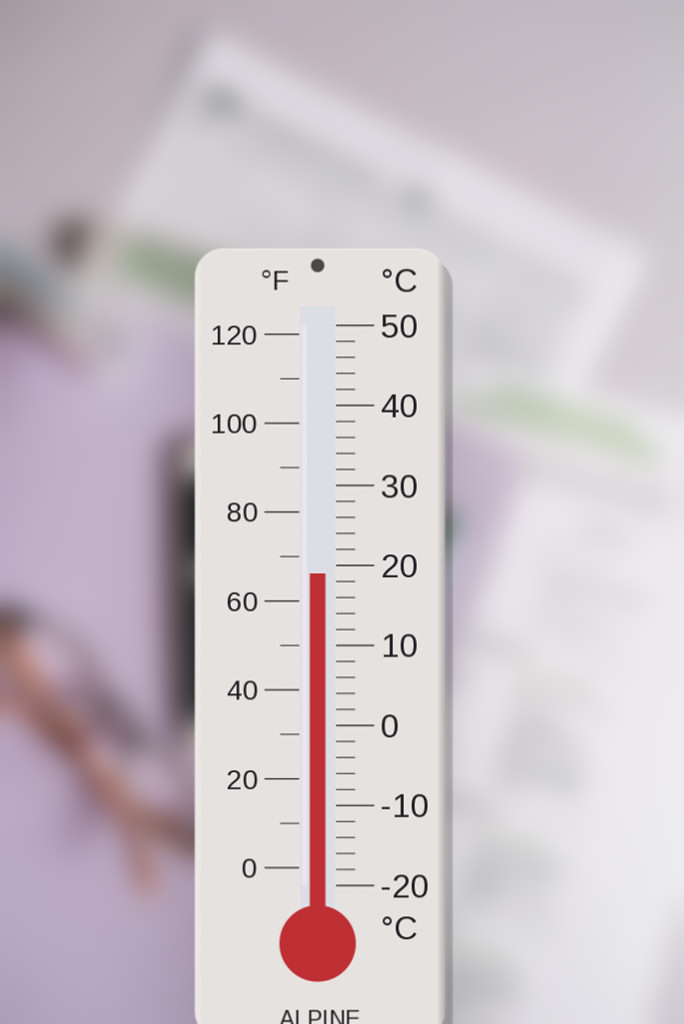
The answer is 19 °C
